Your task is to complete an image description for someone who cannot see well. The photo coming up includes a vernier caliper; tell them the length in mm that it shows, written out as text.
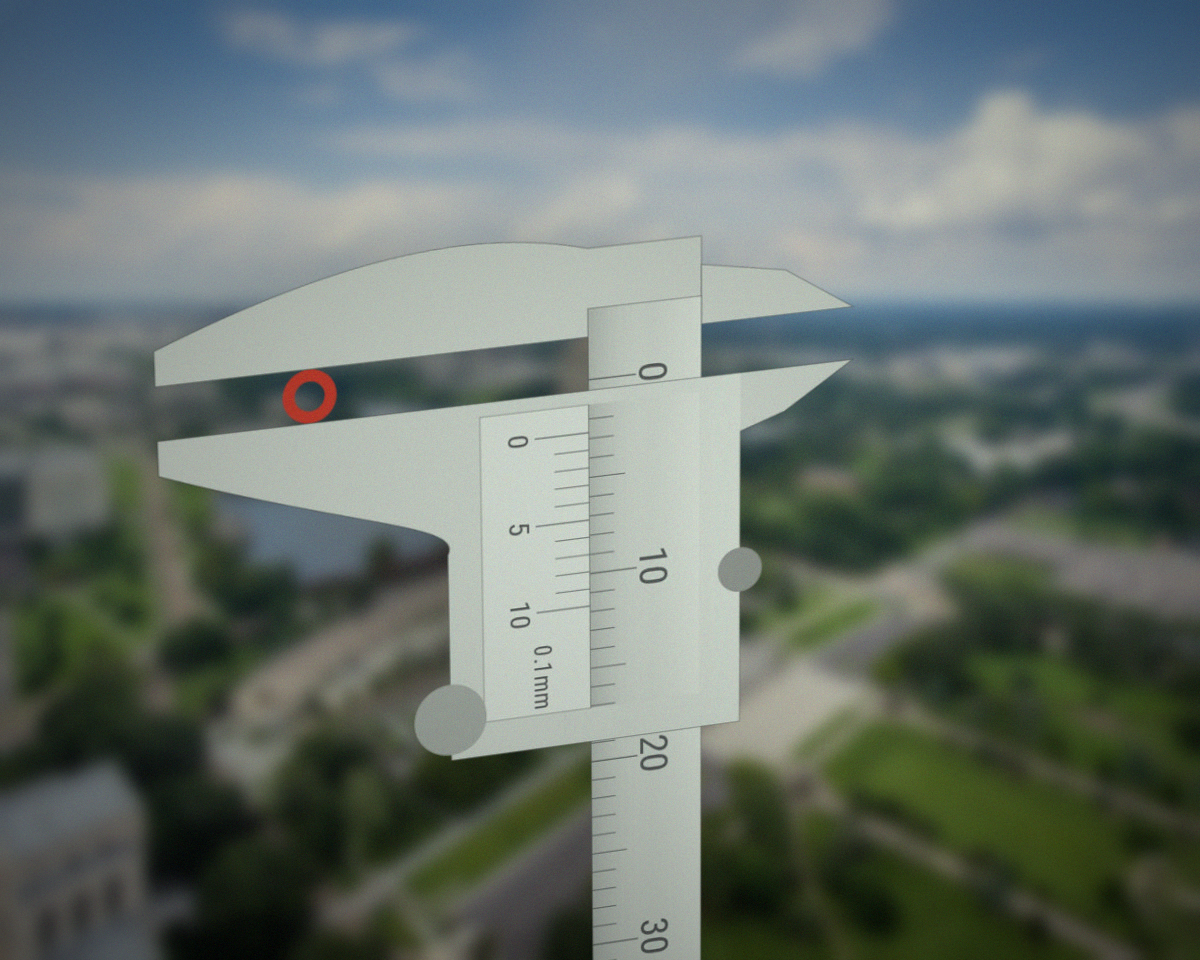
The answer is 2.7 mm
